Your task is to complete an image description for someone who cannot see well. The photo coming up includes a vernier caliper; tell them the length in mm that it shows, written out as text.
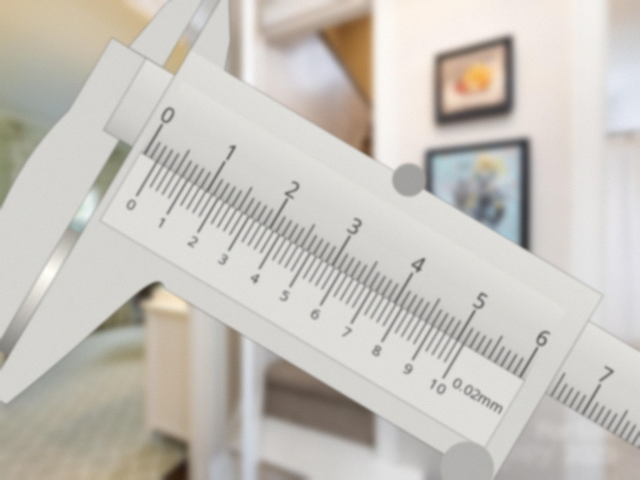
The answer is 2.0 mm
